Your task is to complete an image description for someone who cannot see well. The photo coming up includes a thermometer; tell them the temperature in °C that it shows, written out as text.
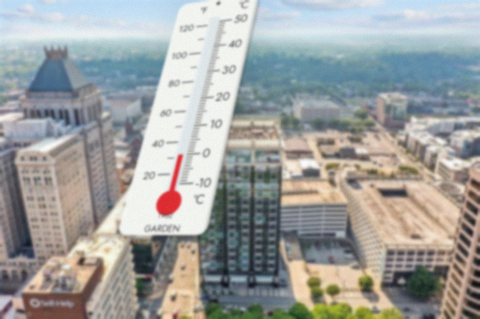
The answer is 0 °C
